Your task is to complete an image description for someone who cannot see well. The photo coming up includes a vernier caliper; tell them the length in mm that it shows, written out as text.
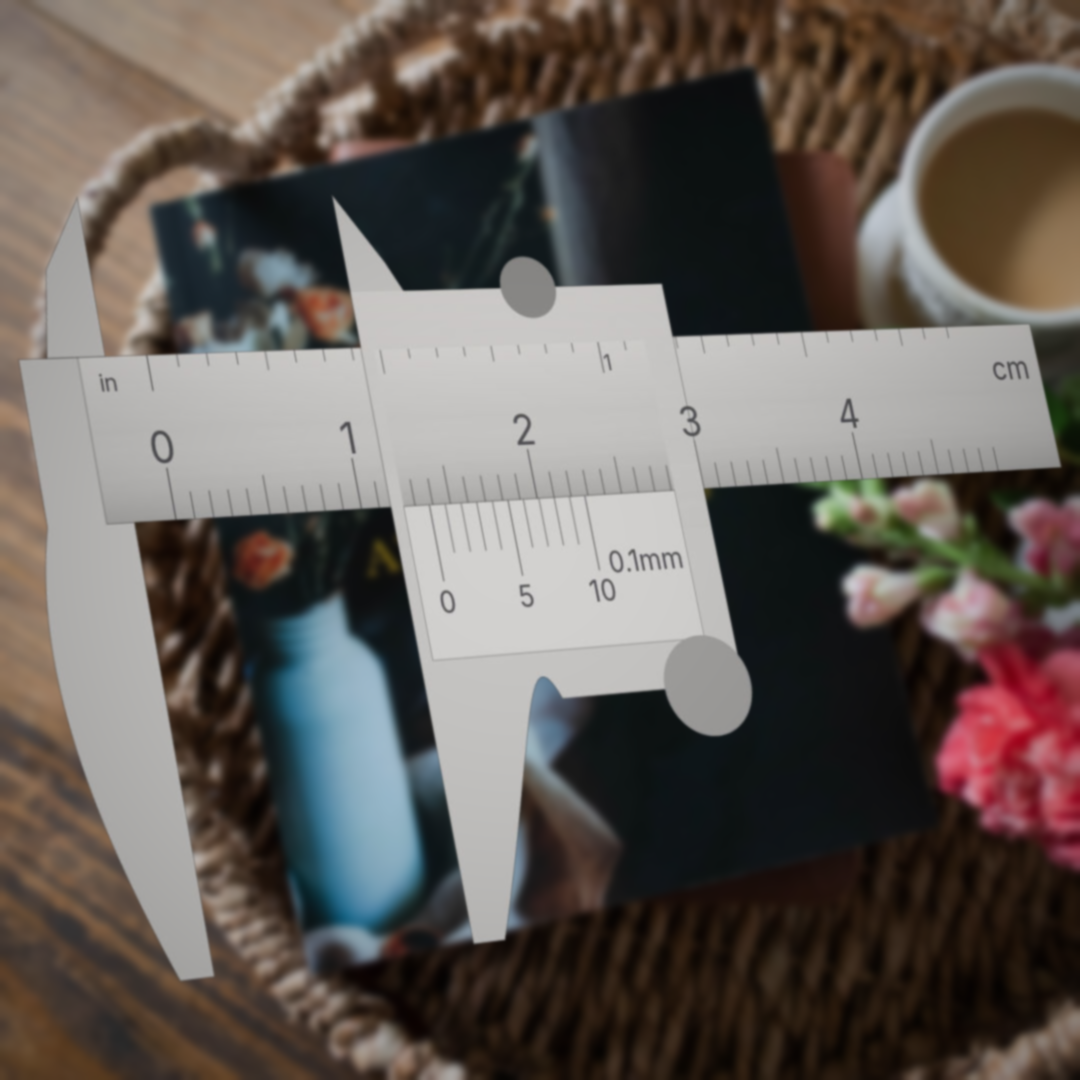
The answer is 13.8 mm
